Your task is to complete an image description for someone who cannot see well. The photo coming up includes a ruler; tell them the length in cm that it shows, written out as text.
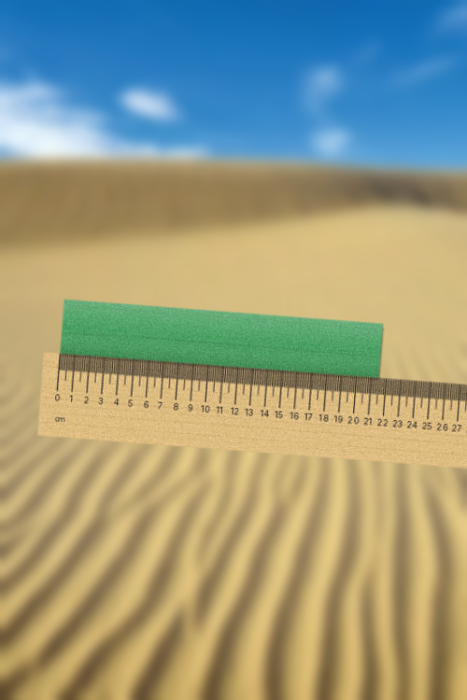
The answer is 21.5 cm
